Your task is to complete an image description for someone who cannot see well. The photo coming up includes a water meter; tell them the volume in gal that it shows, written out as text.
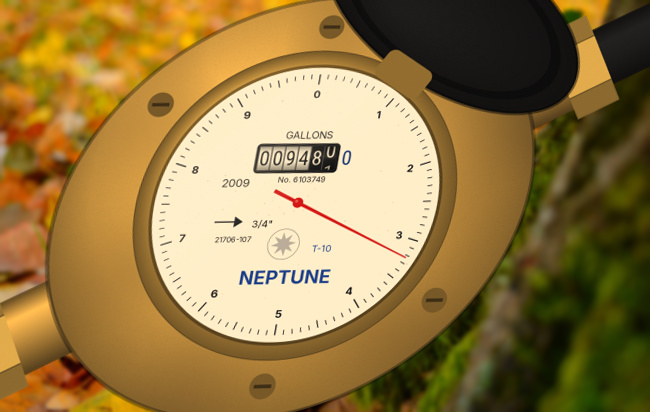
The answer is 94803.2 gal
